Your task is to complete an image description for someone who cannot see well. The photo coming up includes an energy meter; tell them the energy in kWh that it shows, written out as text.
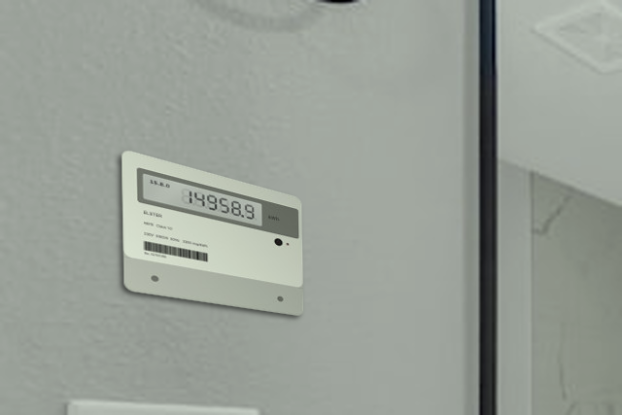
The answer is 14958.9 kWh
